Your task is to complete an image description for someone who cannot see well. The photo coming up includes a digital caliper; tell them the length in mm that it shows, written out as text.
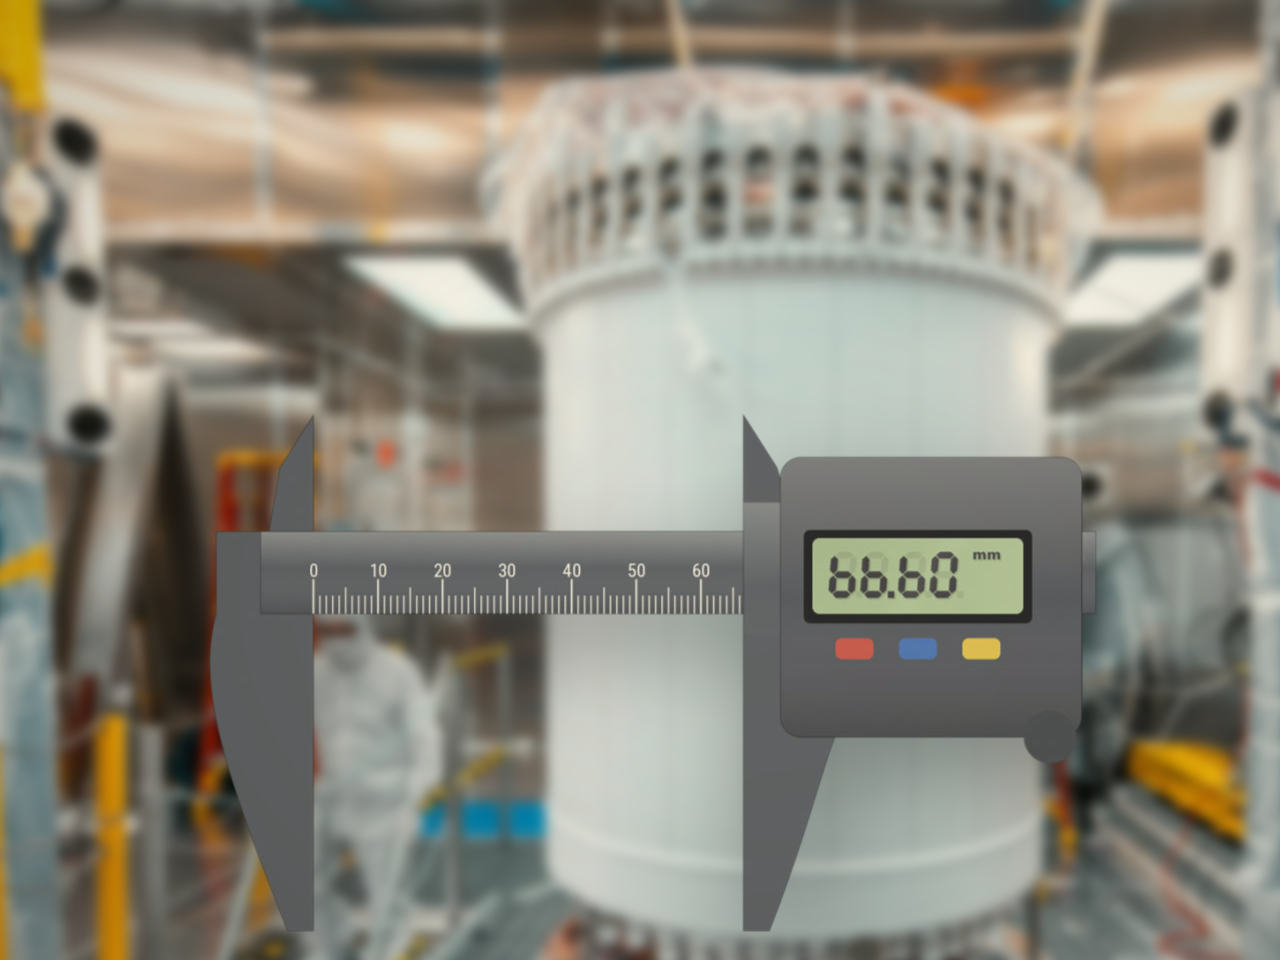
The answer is 66.60 mm
